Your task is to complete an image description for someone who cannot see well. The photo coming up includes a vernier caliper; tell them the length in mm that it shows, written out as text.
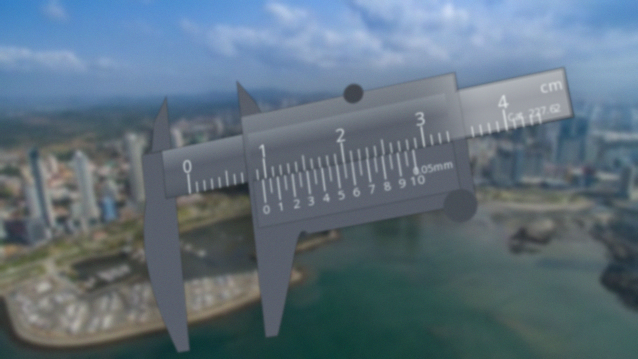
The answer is 9.6 mm
